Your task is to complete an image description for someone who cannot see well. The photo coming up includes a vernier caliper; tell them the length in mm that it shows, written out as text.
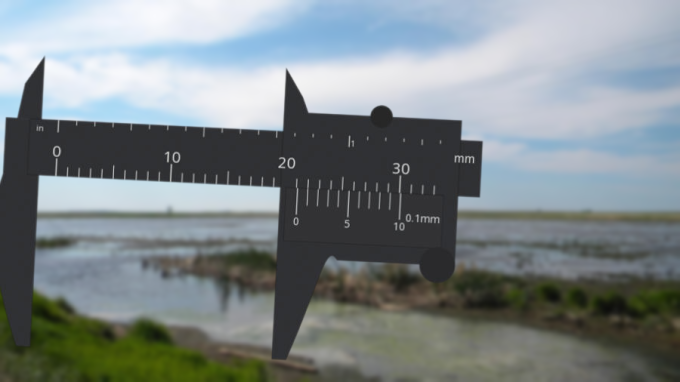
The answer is 21.1 mm
